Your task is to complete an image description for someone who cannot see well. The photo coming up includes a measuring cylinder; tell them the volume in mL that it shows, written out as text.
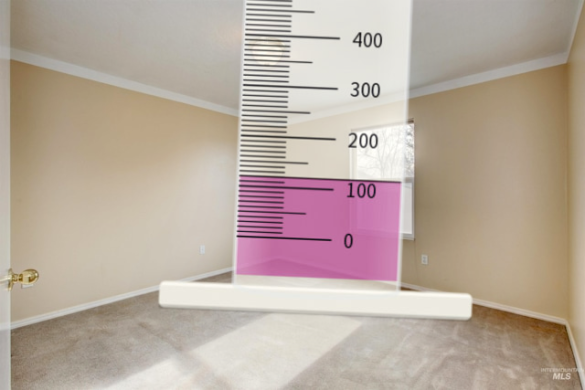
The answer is 120 mL
